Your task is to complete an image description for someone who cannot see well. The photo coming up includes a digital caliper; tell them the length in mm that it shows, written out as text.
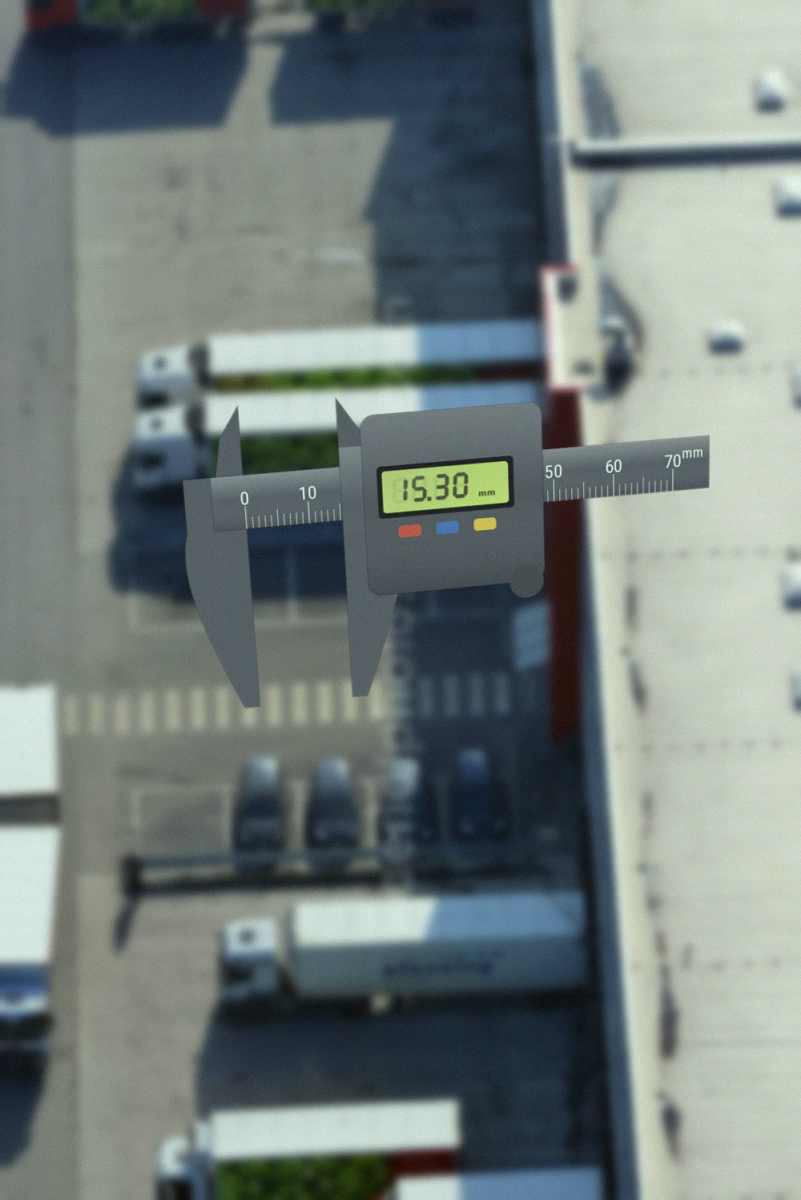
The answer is 15.30 mm
